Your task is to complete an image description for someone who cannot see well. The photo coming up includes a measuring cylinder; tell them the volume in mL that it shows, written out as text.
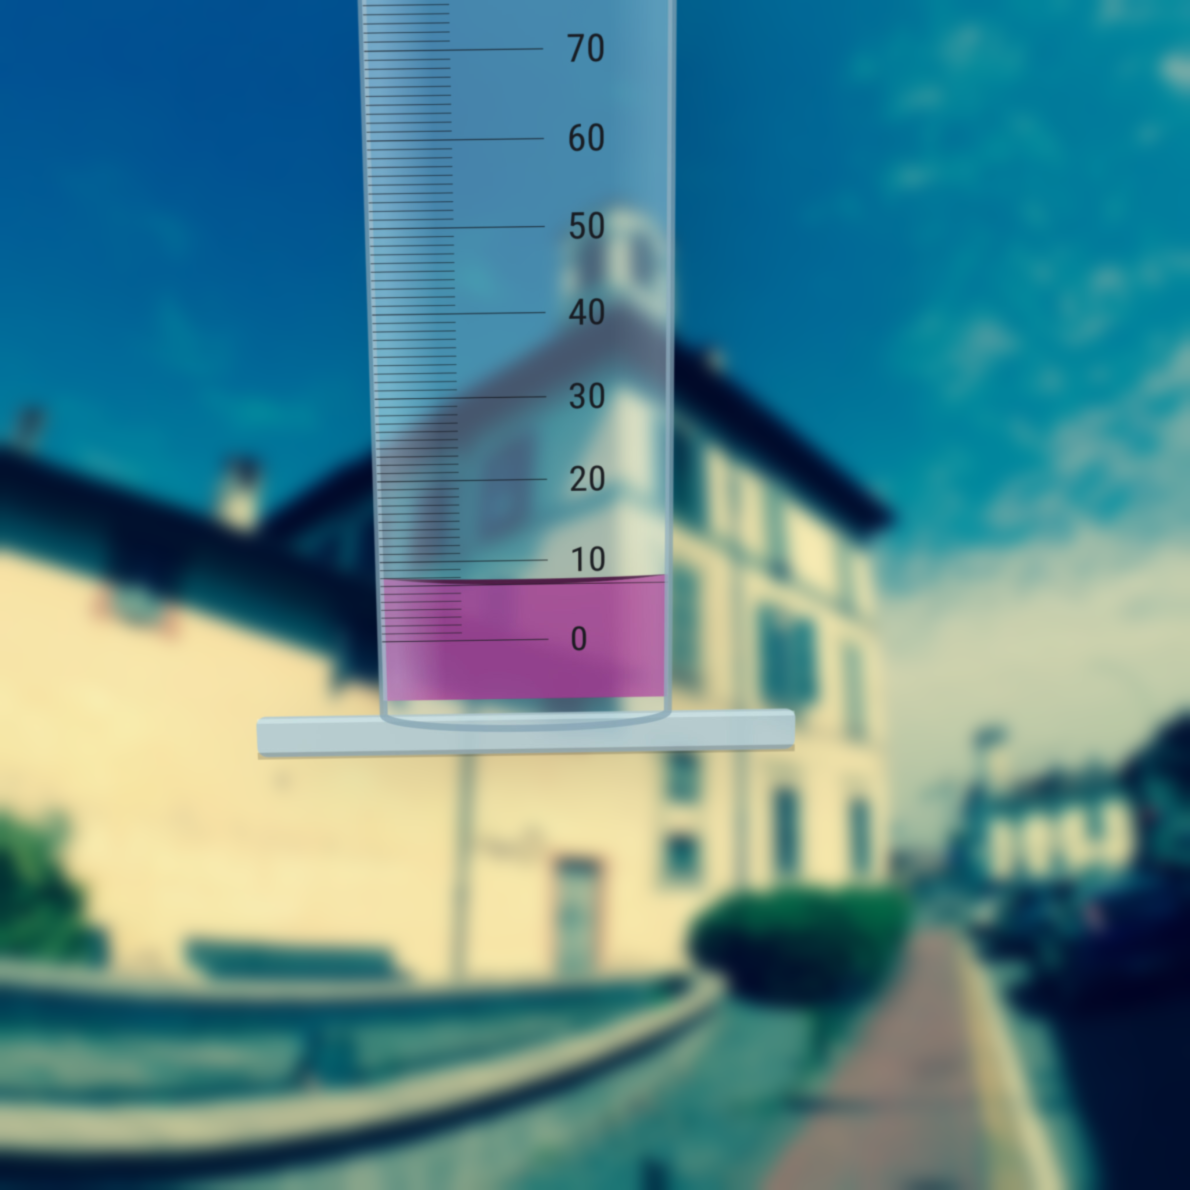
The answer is 7 mL
